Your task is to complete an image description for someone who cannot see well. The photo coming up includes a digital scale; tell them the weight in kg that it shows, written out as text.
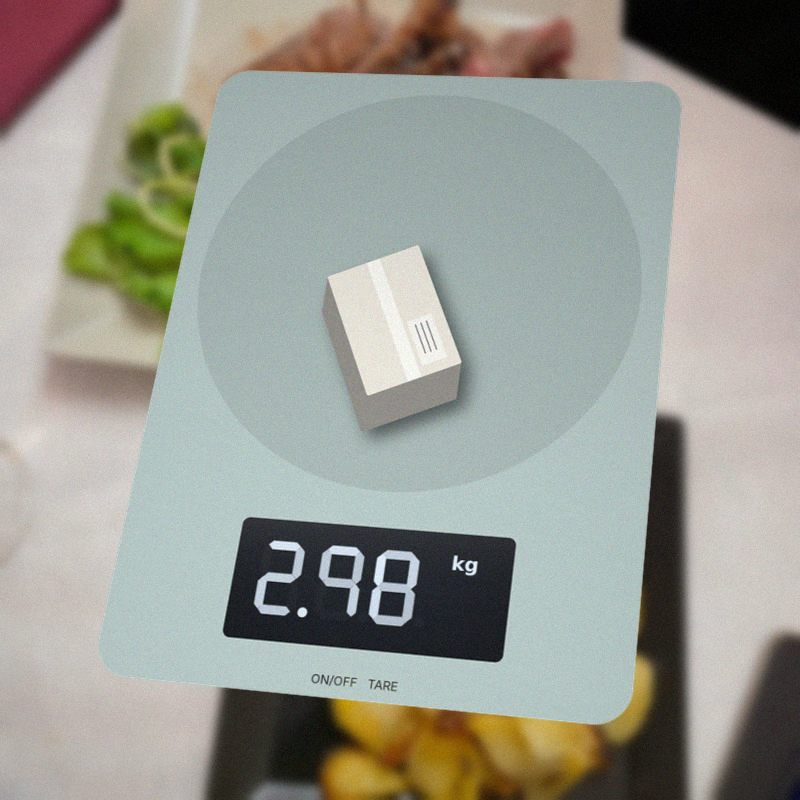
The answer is 2.98 kg
